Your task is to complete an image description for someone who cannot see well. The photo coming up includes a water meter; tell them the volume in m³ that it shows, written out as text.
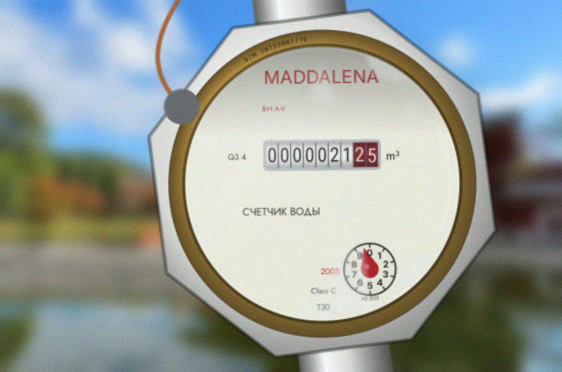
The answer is 21.249 m³
